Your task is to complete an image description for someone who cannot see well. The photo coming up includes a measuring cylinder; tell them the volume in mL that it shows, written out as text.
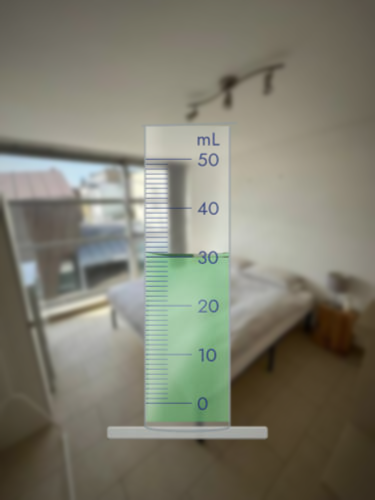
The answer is 30 mL
